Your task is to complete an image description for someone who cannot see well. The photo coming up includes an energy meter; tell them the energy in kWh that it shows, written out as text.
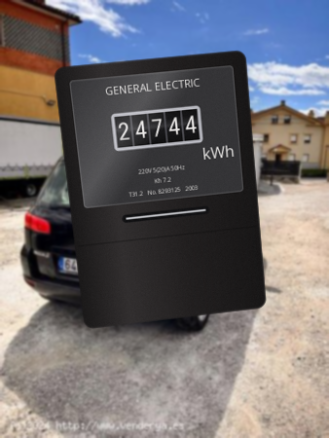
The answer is 24744 kWh
